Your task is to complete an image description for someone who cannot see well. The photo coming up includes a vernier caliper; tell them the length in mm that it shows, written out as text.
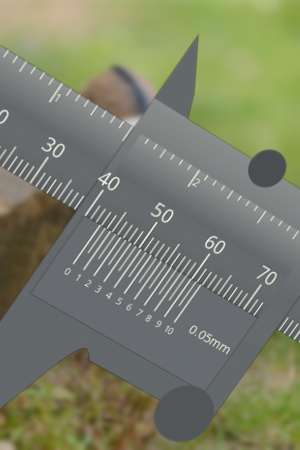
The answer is 42.8 mm
